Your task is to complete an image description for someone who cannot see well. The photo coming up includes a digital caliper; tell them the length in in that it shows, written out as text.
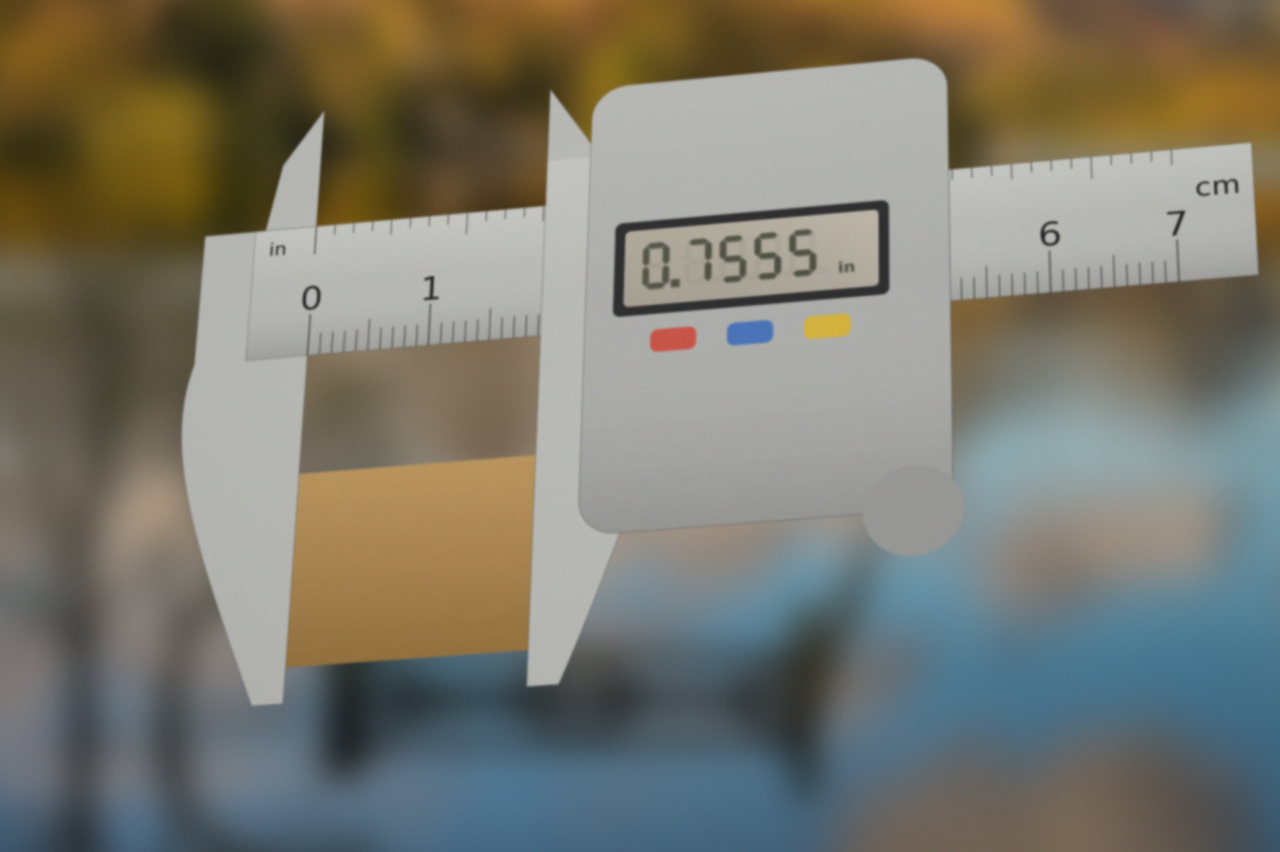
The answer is 0.7555 in
